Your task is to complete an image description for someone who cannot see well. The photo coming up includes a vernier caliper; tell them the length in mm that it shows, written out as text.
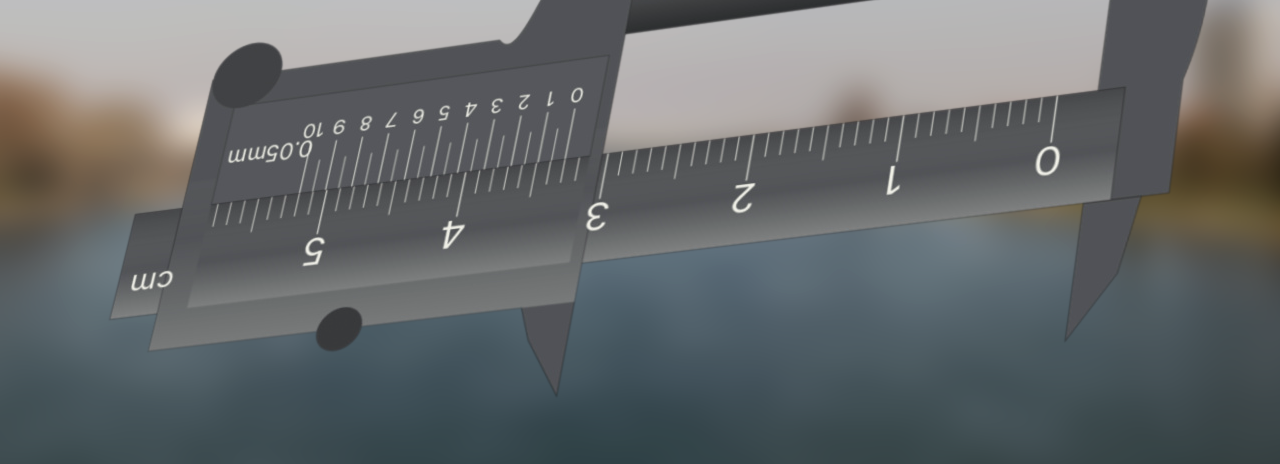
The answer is 33.0 mm
